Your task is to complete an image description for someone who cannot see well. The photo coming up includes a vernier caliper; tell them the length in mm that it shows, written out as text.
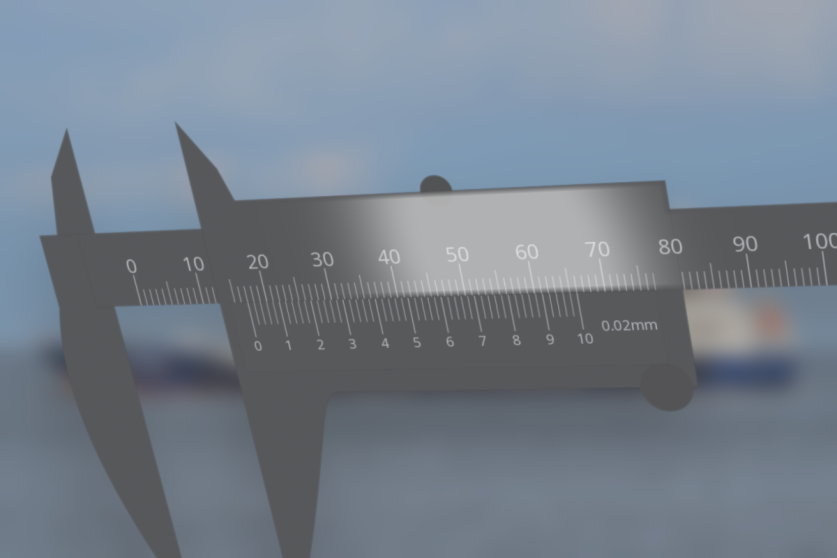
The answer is 17.0 mm
